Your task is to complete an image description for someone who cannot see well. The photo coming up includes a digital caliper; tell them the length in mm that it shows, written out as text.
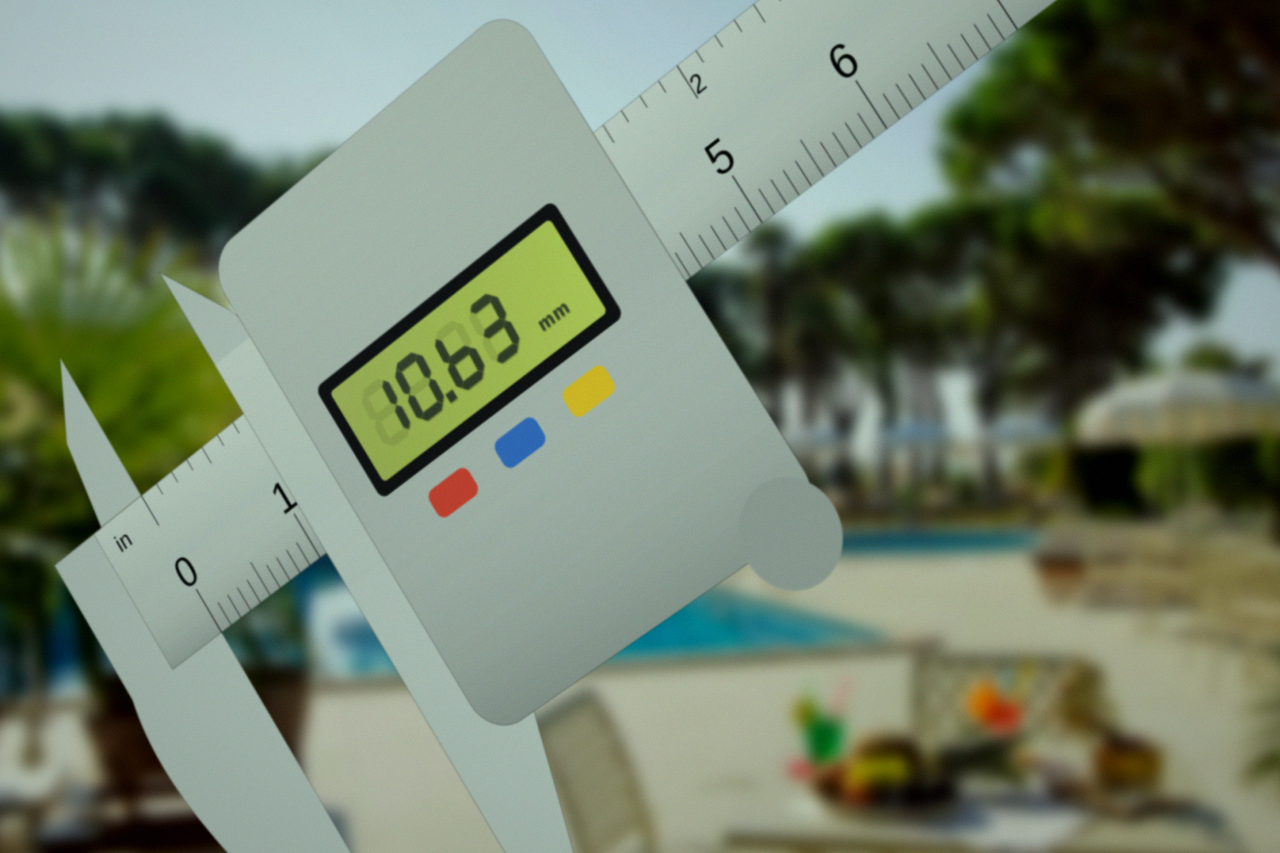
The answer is 10.63 mm
